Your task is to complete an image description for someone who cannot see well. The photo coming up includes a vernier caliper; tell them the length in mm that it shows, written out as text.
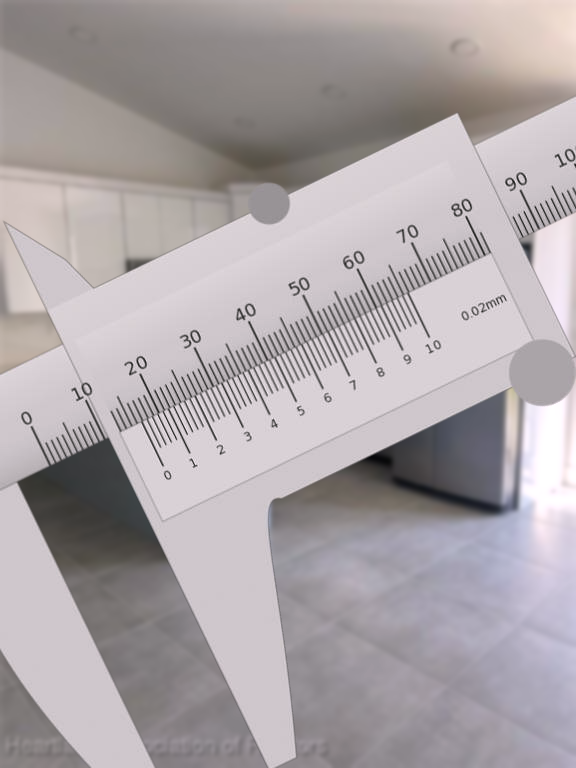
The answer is 16.8 mm
